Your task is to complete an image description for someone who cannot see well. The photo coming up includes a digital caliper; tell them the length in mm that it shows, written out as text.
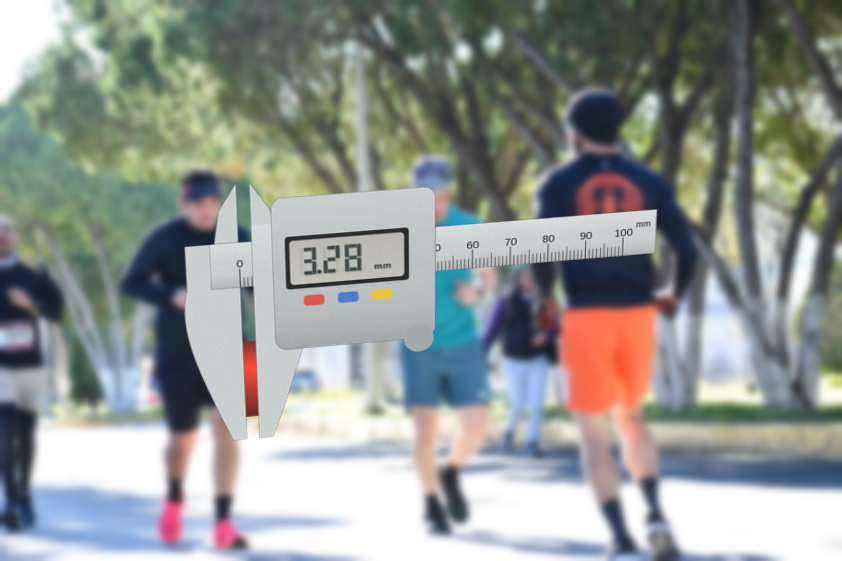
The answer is 3.28 mm
